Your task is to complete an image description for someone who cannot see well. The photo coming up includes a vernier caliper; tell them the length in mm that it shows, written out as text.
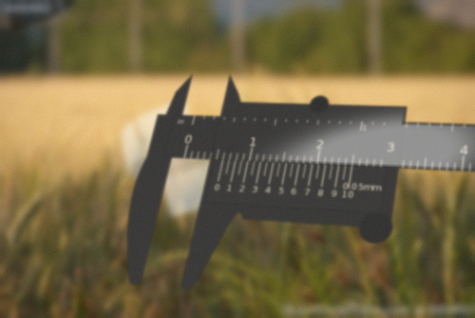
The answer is 6.0 mm
